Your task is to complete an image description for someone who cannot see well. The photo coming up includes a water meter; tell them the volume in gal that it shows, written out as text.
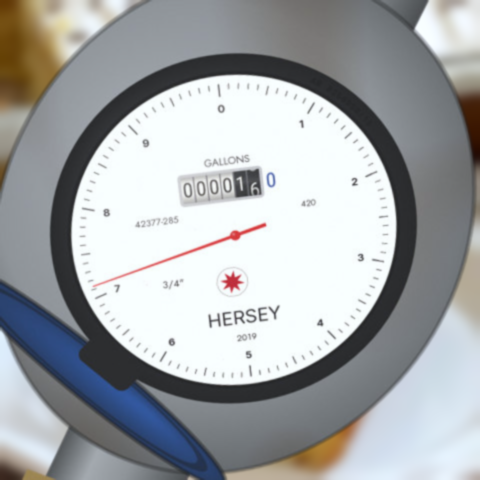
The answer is 157.1 gal
